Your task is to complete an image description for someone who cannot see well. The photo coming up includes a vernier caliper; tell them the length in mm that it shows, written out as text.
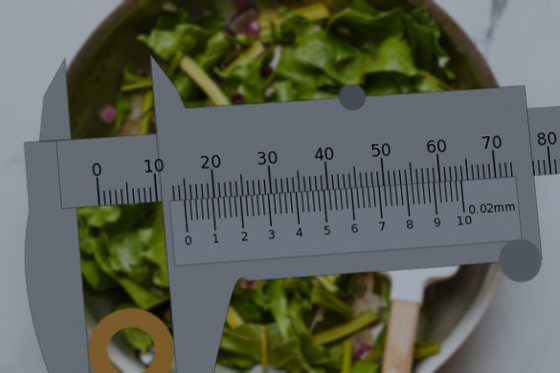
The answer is 14.8 mm
